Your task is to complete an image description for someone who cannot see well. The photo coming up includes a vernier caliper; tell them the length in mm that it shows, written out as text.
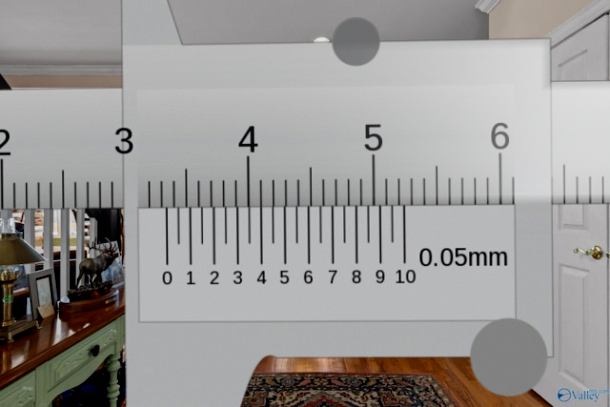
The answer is 33.4 mm
